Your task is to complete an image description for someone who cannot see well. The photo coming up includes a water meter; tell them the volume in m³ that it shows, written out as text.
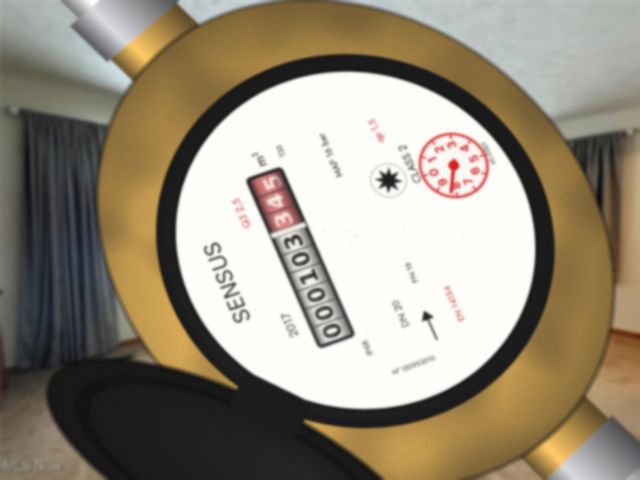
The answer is 103.3448 m³
